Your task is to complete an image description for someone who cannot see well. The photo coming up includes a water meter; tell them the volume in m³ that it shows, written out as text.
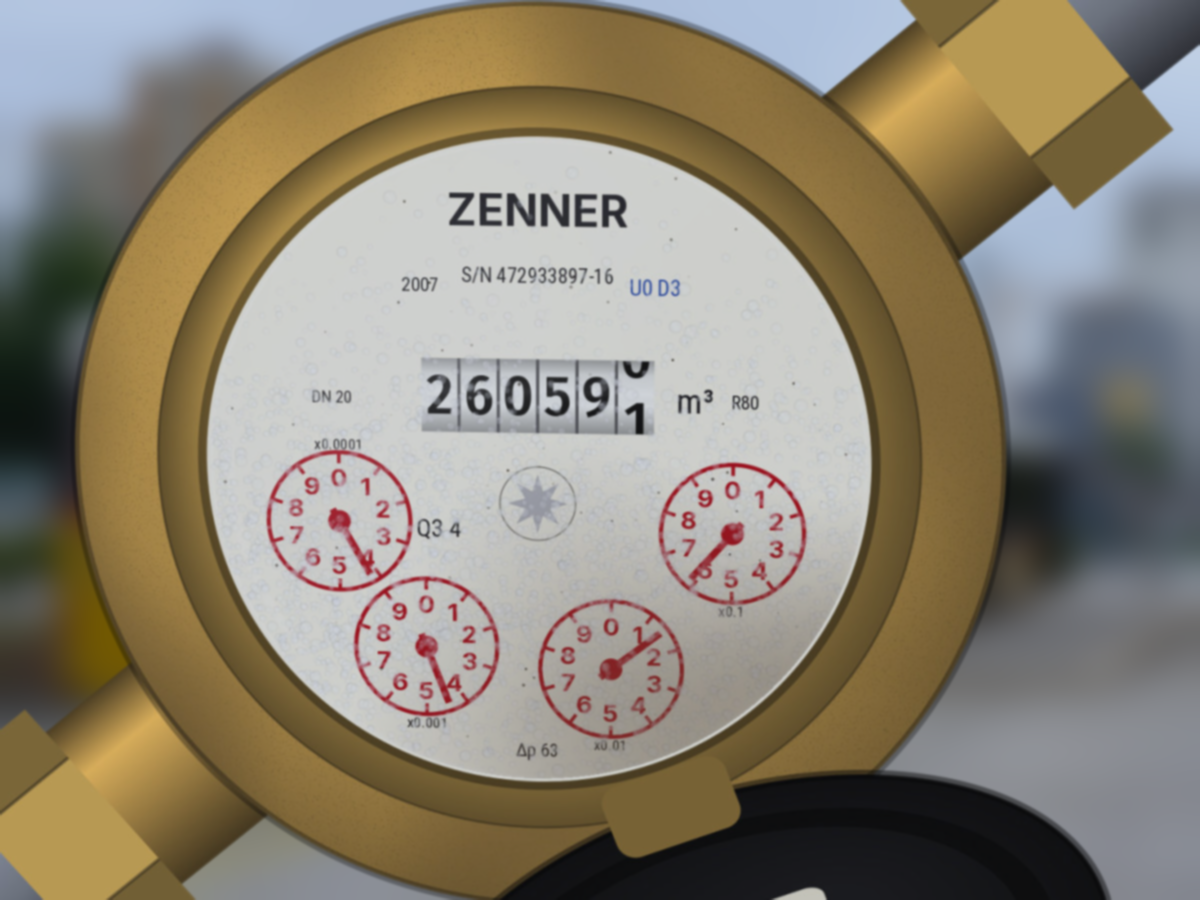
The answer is 260590.6144 m³
